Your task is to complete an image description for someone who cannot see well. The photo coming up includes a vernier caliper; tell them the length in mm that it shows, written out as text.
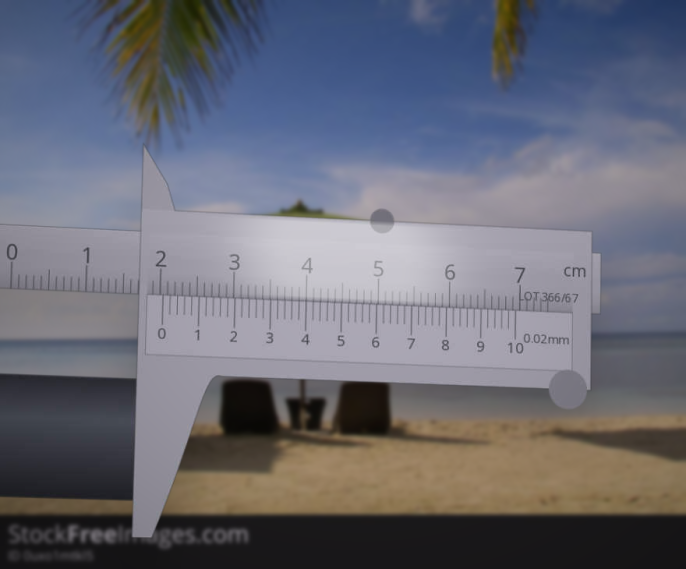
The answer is 20.4 mm
